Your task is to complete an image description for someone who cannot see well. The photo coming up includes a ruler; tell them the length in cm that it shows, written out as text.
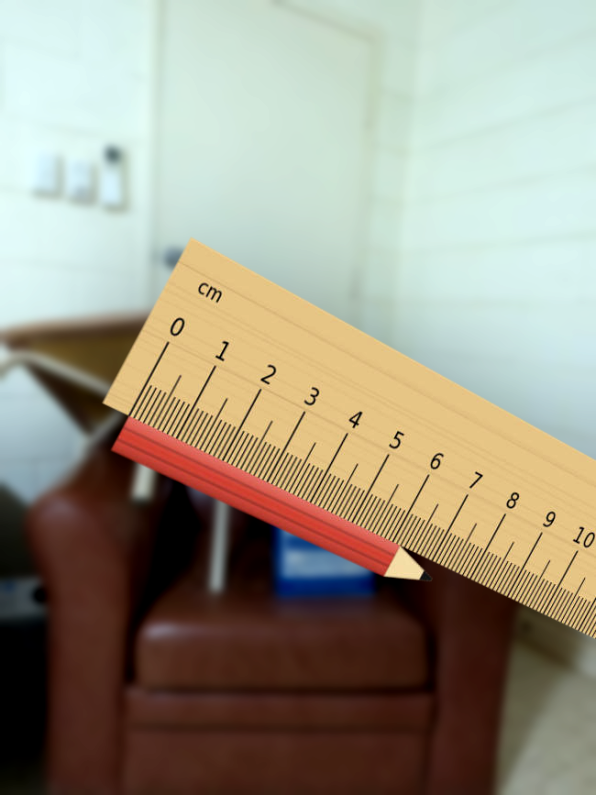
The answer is 7.2 cm
